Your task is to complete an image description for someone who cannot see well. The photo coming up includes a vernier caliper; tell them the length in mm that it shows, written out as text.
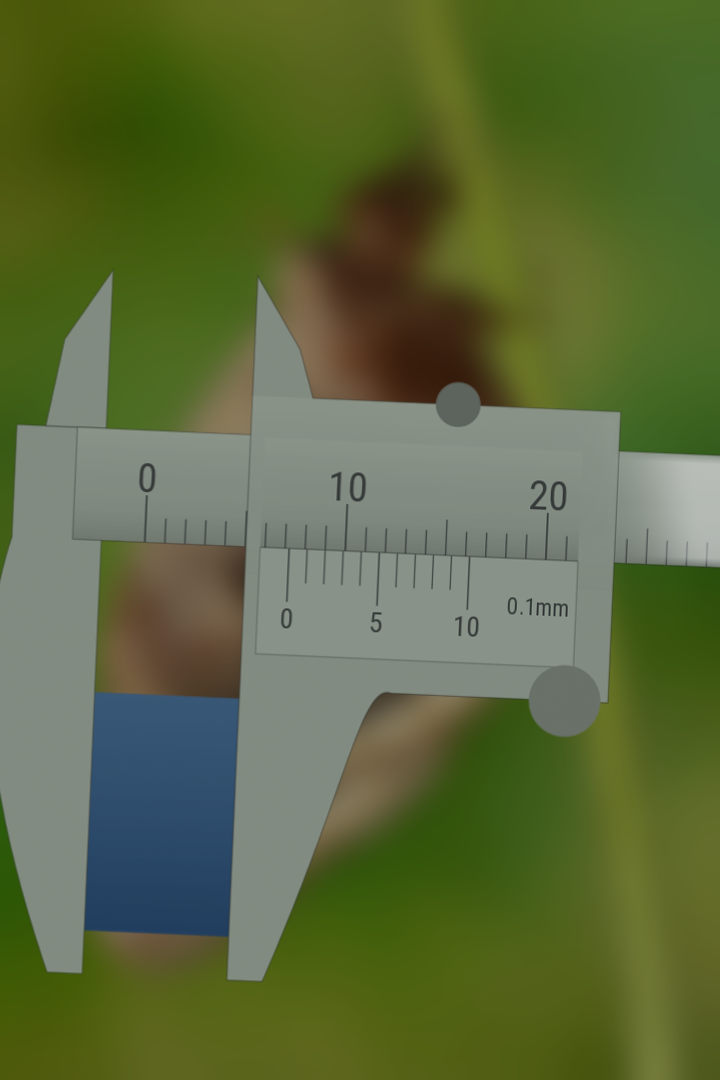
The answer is 7.2 mm
